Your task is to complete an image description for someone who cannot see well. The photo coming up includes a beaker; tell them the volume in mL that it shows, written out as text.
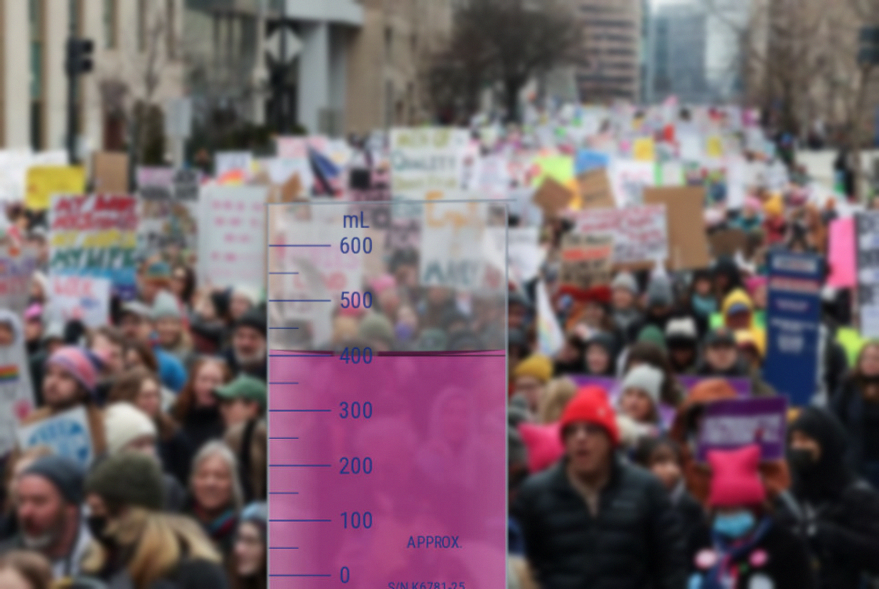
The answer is 400 mL
